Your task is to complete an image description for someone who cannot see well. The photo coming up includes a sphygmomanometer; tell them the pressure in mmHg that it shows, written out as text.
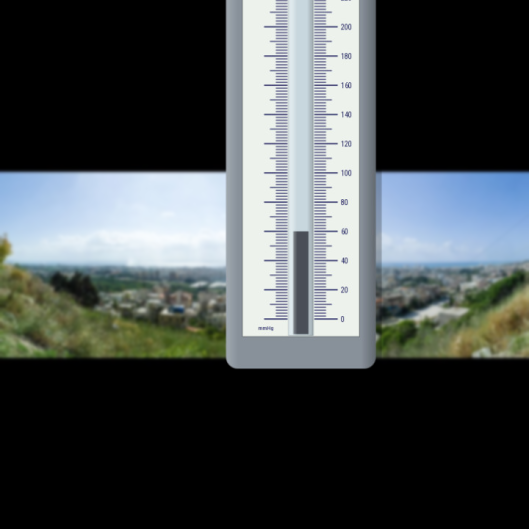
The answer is 60 mmHg
